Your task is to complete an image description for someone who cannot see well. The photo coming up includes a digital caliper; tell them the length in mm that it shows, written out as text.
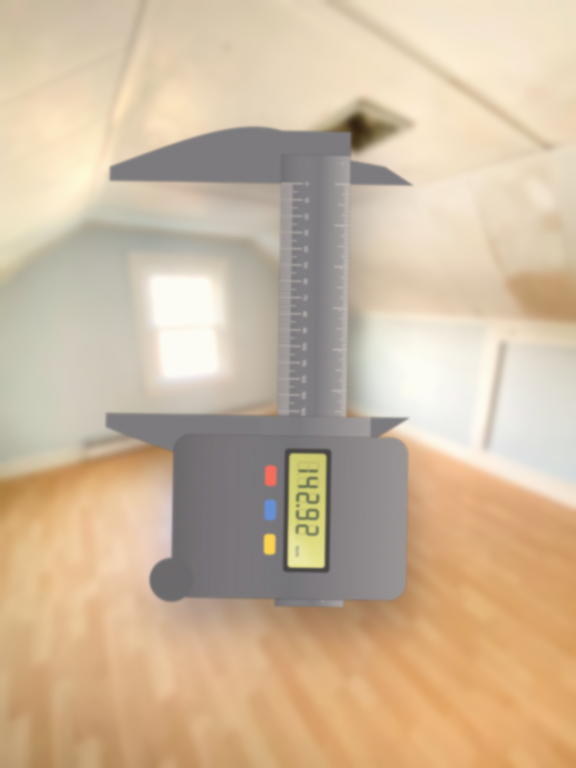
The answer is 142.92 mm
